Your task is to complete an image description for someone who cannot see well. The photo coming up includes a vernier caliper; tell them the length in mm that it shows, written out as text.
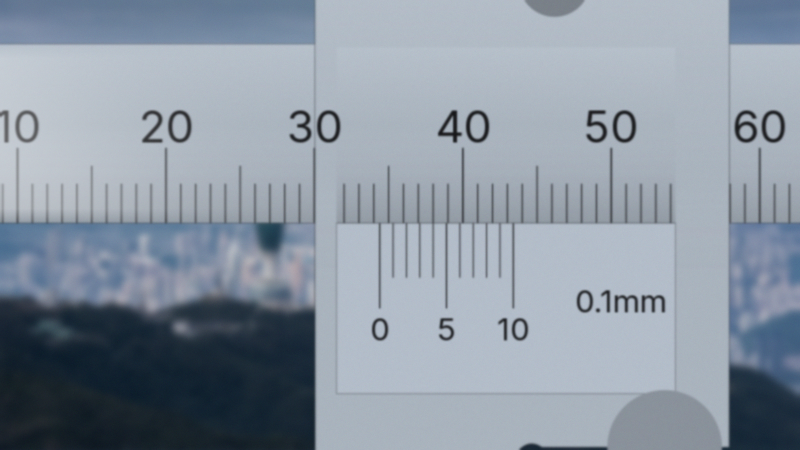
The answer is 34.4 mm
